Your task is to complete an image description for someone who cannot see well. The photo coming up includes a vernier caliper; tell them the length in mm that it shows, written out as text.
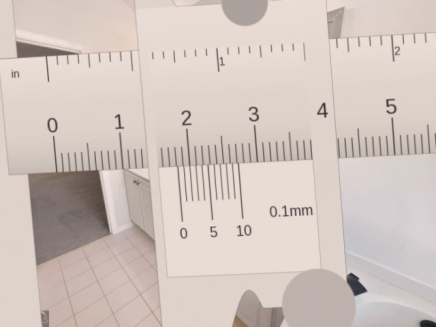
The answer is 18.2 mm
